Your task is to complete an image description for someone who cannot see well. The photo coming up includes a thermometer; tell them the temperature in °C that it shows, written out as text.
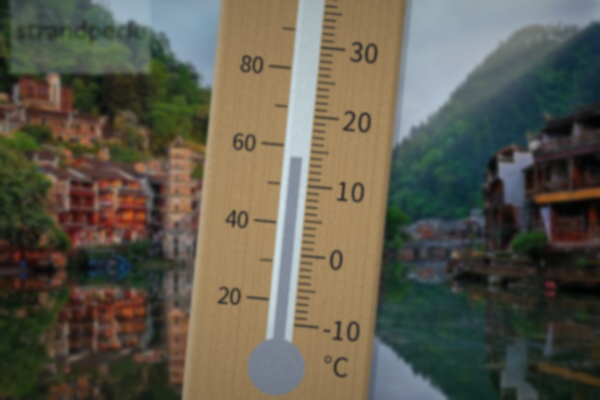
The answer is 14 °C
